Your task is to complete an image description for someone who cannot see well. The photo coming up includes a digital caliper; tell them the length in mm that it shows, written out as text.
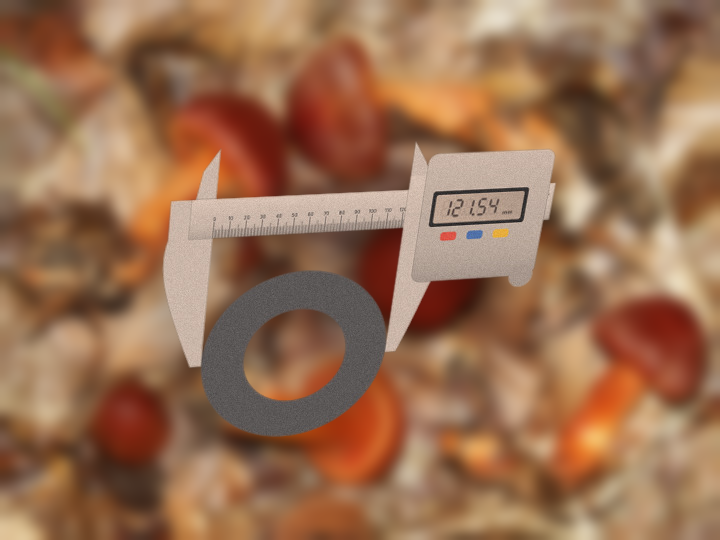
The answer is 121.54 mm
